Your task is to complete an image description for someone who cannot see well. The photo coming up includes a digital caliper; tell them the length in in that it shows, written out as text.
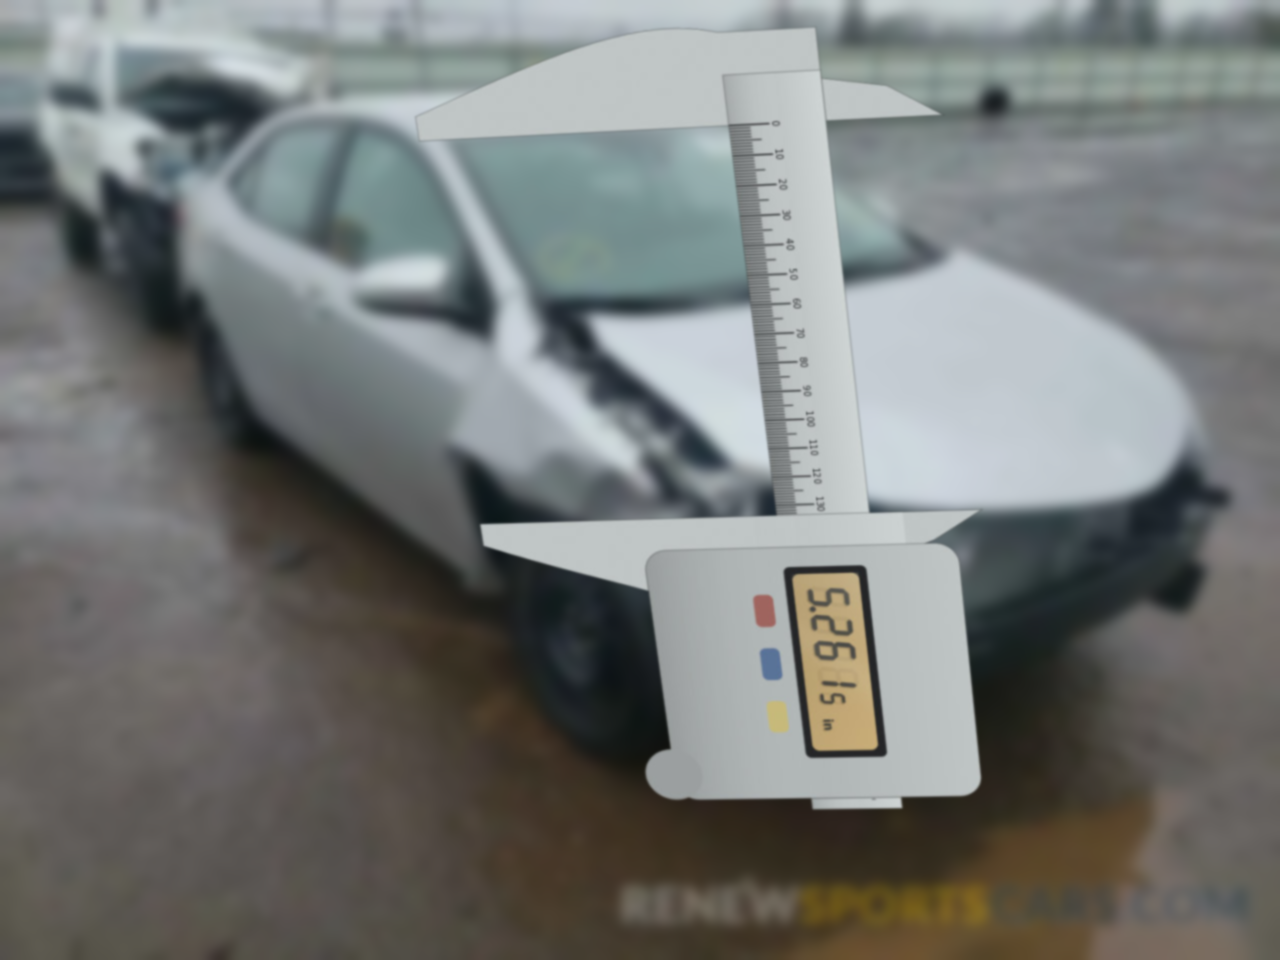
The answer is 5.2615 in
